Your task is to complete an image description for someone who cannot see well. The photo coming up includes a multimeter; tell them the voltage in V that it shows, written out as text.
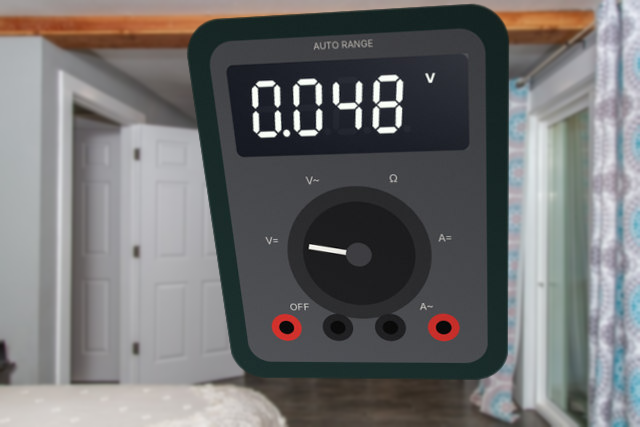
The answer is 0.048 V
